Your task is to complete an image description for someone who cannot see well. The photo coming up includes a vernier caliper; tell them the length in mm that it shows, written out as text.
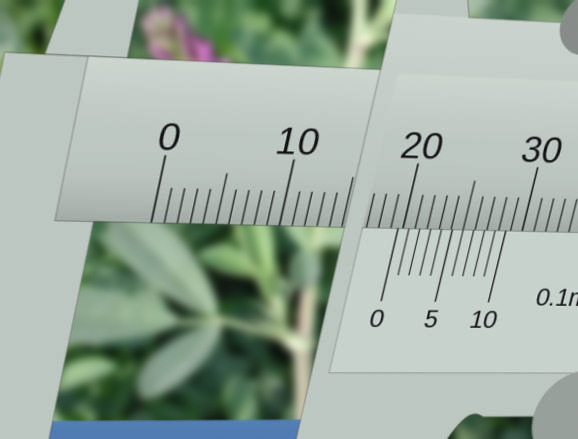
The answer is 19.6 mm
